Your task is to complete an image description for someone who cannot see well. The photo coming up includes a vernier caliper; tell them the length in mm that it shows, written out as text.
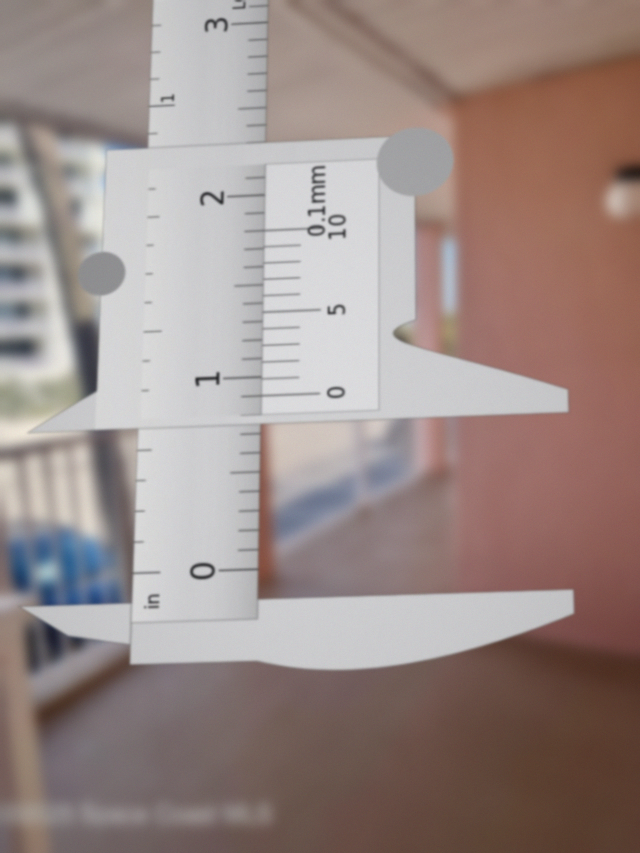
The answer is 9.0 mm
